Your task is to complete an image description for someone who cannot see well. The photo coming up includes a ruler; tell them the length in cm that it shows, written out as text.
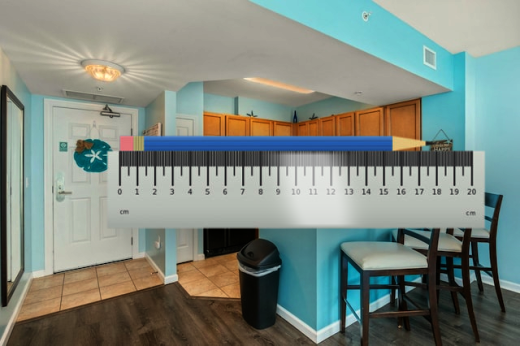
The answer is 18 cm
